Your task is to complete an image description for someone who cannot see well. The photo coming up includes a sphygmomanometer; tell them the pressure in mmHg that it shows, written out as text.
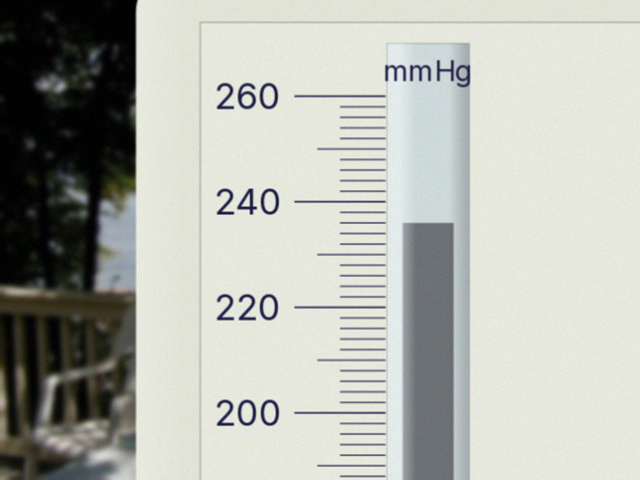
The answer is 236 mmHg
